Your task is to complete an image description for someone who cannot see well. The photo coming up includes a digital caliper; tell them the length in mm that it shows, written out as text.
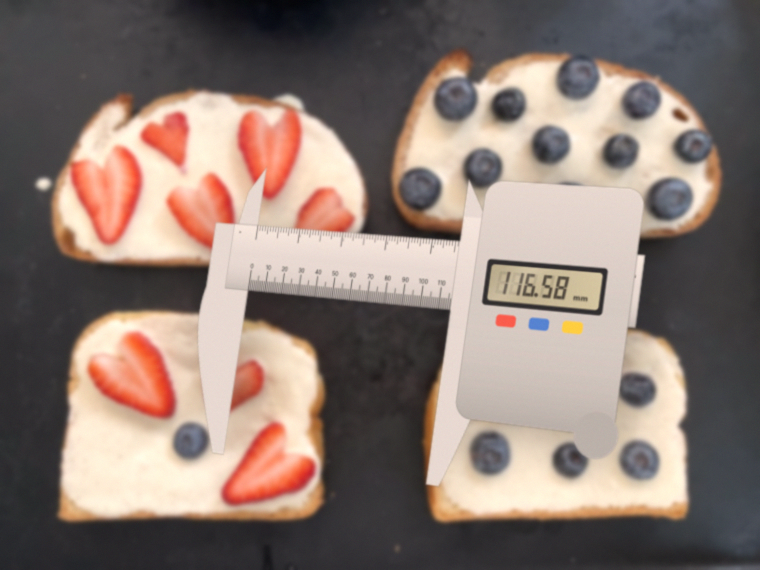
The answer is 116.58 mm
